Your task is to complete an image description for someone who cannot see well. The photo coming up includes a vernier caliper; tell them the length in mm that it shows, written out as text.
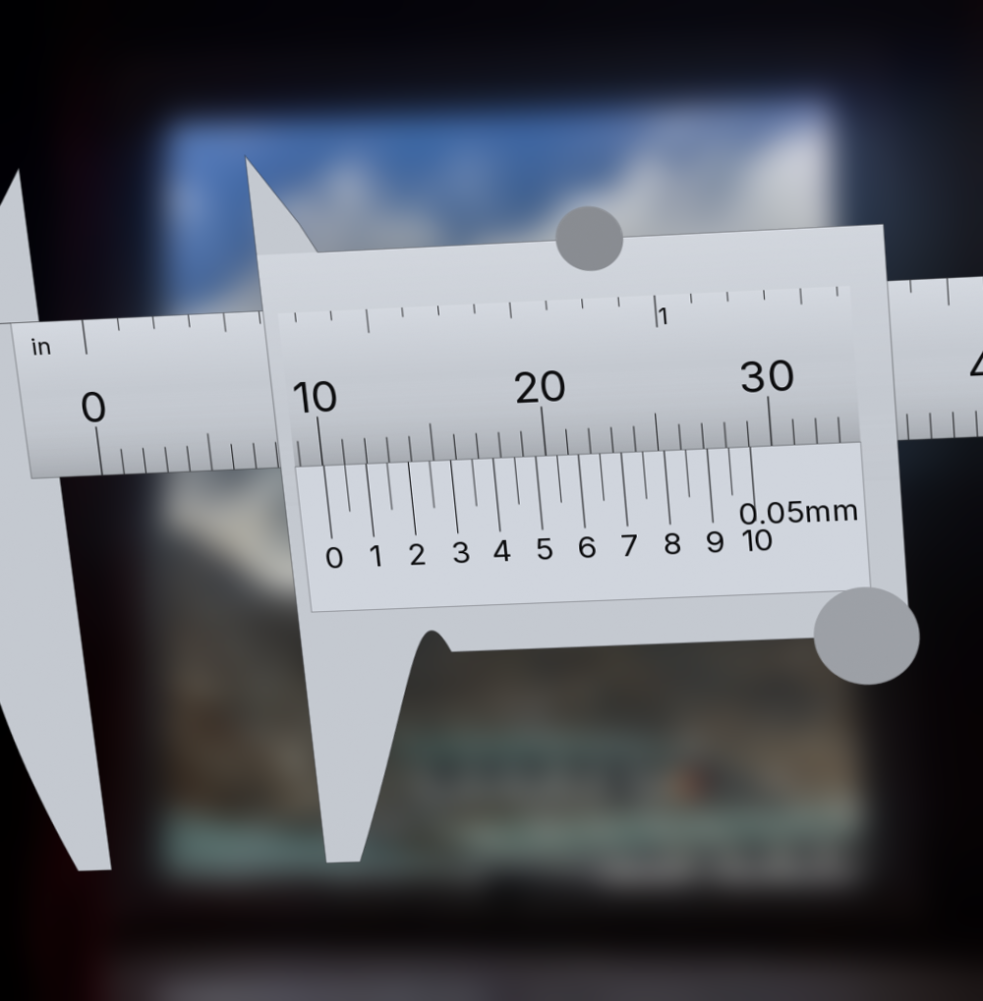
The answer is 10.05 mm
